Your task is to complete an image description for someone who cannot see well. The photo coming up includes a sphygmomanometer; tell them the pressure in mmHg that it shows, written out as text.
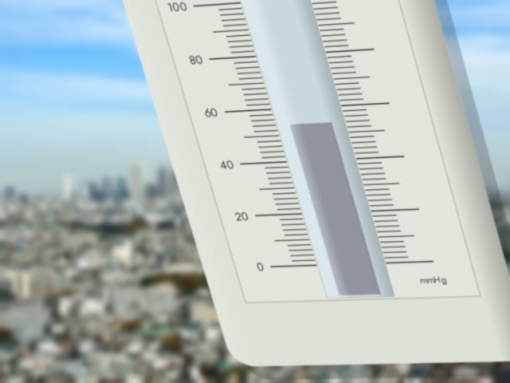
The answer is 54 mmHg
